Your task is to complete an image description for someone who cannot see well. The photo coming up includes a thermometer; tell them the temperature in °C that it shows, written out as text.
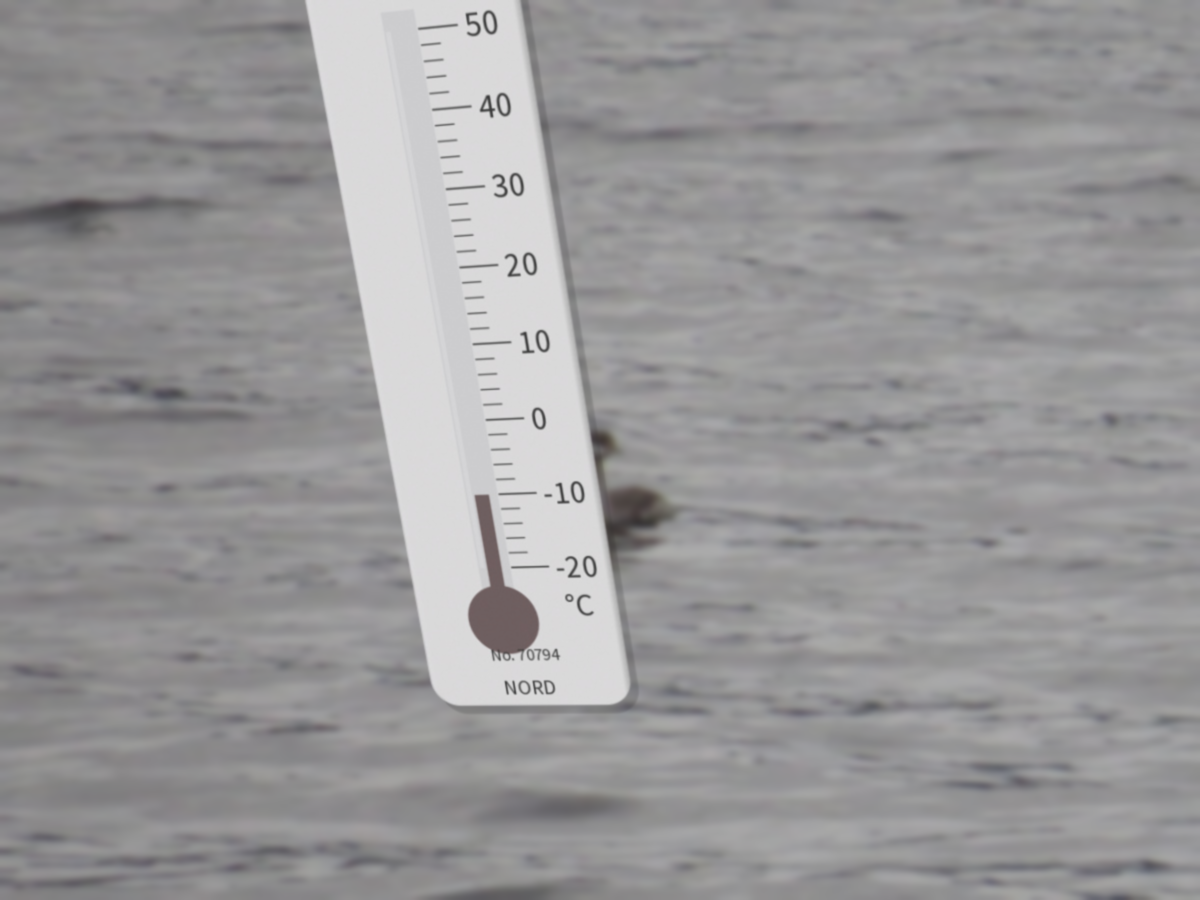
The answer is -10 °C
